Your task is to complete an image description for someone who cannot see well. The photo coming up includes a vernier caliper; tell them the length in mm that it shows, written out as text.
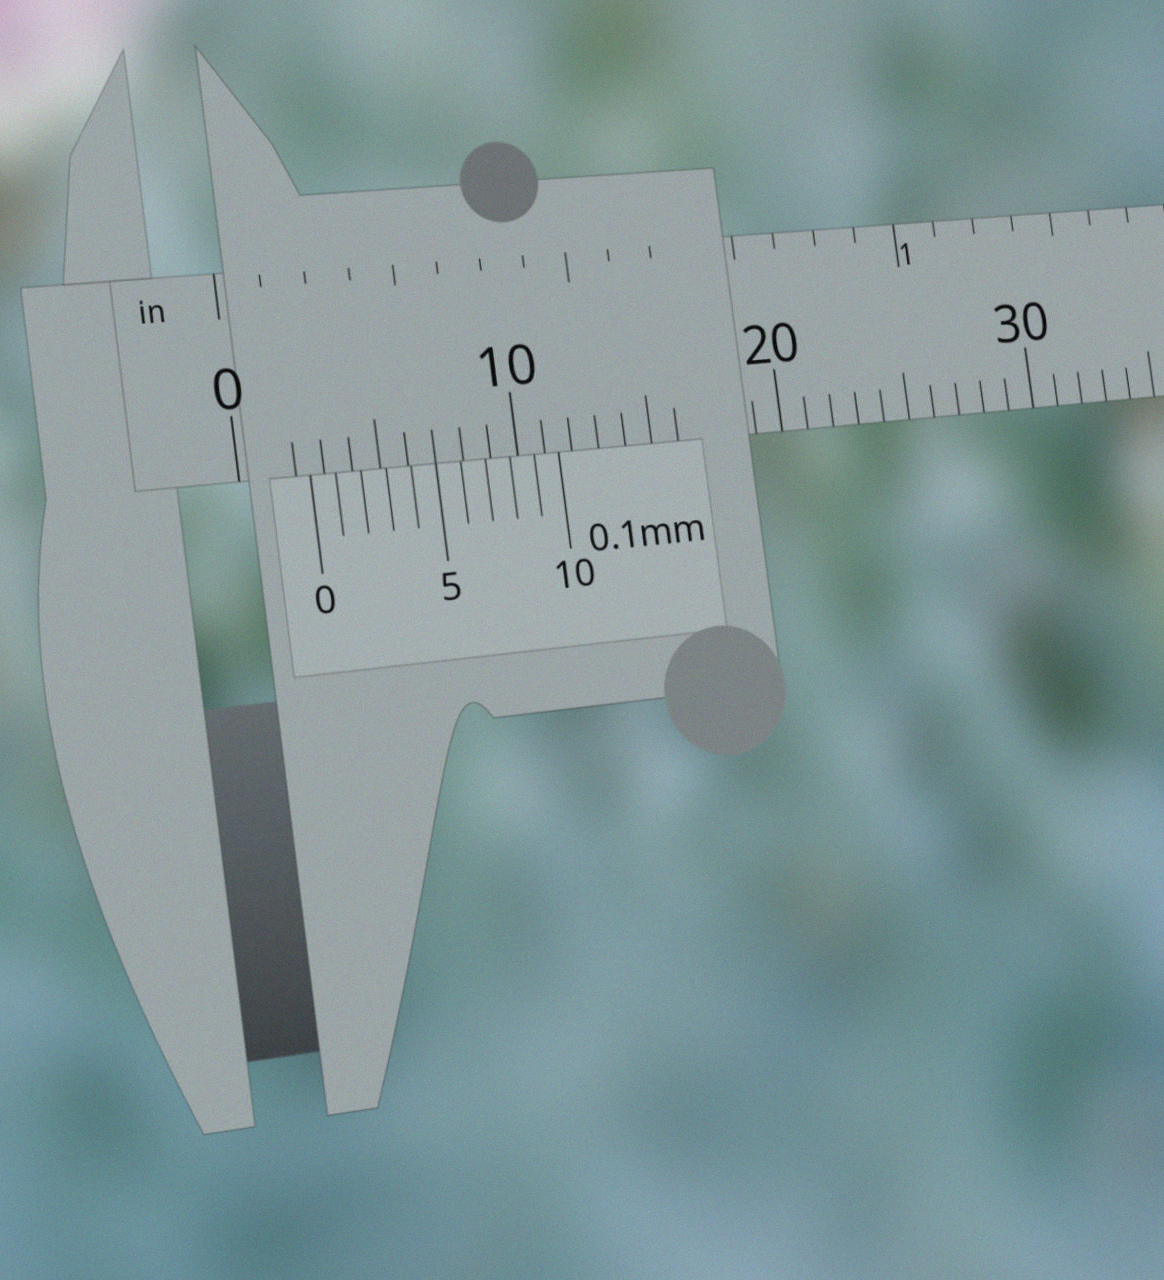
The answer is 2.5 mm
